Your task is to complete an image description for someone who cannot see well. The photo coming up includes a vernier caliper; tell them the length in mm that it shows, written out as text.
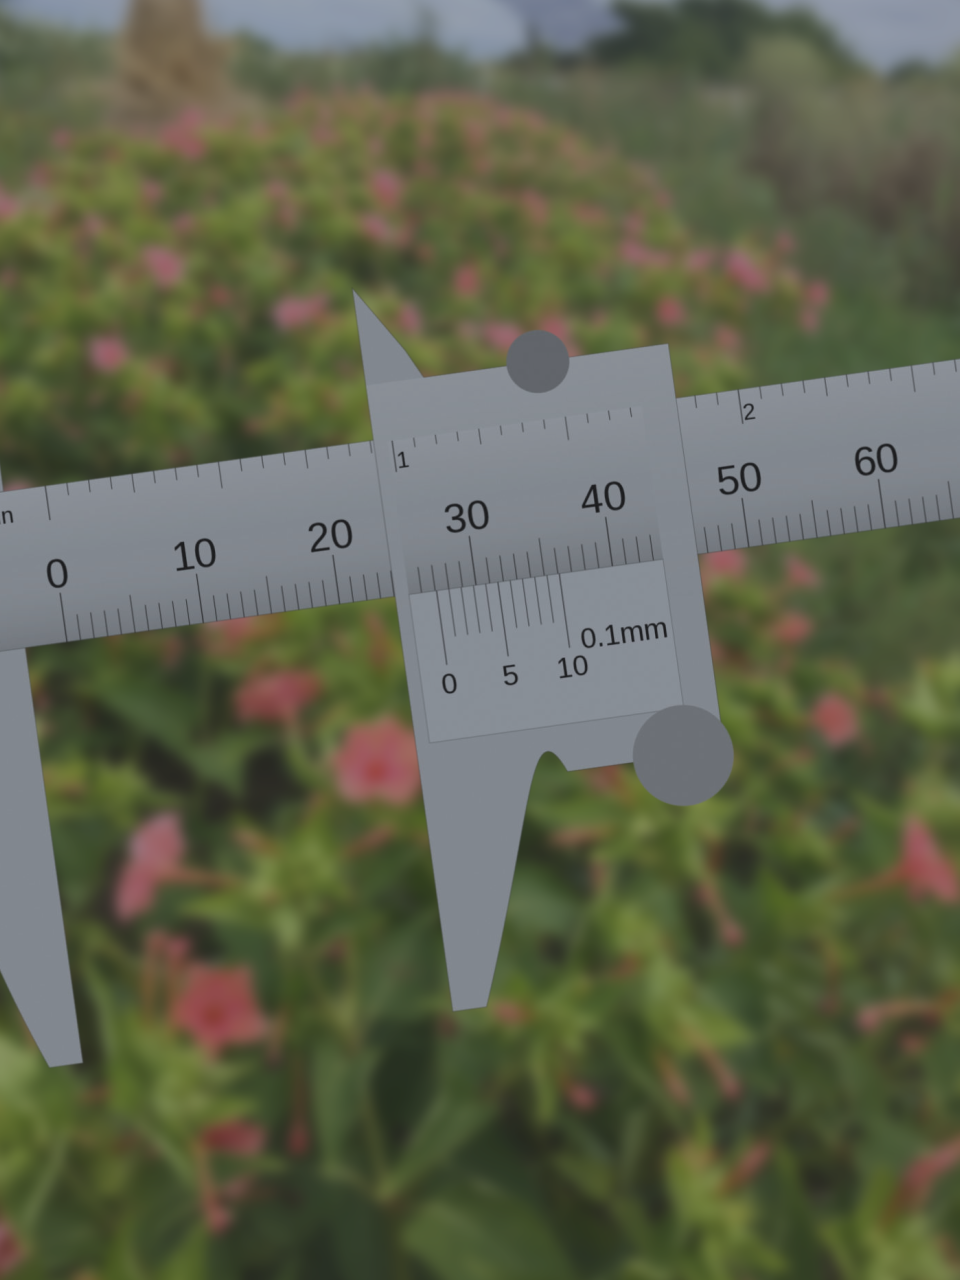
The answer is 27.1 mm
